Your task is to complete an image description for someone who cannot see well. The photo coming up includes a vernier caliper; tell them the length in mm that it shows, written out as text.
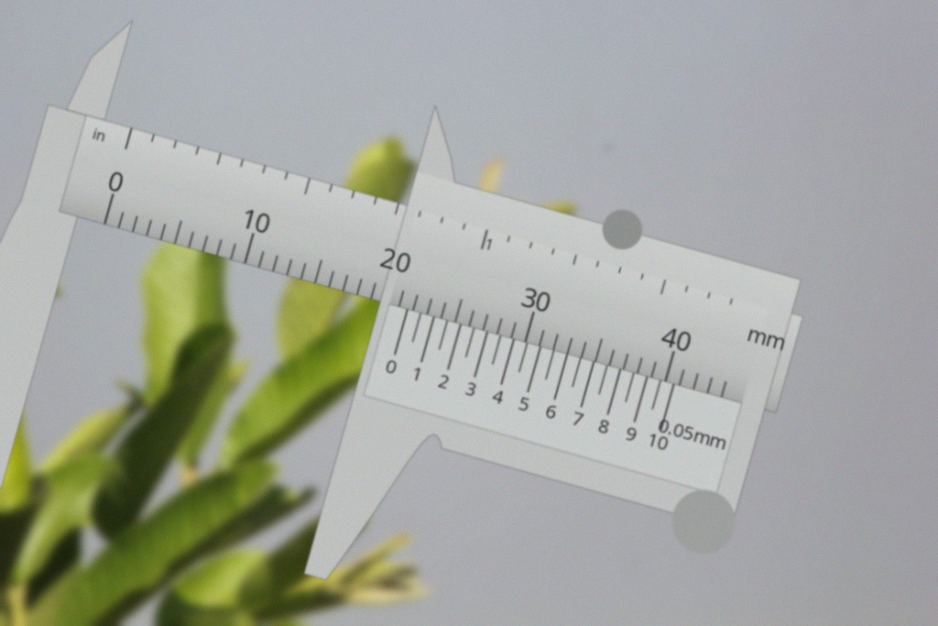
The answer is 21.6 mm
